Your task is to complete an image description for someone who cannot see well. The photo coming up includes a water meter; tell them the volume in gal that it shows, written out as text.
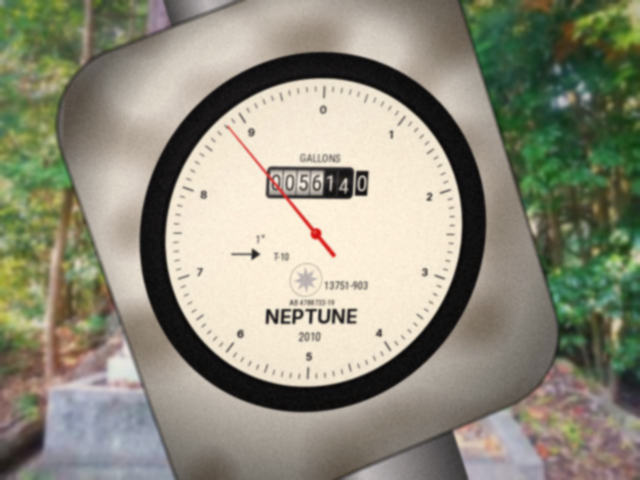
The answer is 56138.8 gal
